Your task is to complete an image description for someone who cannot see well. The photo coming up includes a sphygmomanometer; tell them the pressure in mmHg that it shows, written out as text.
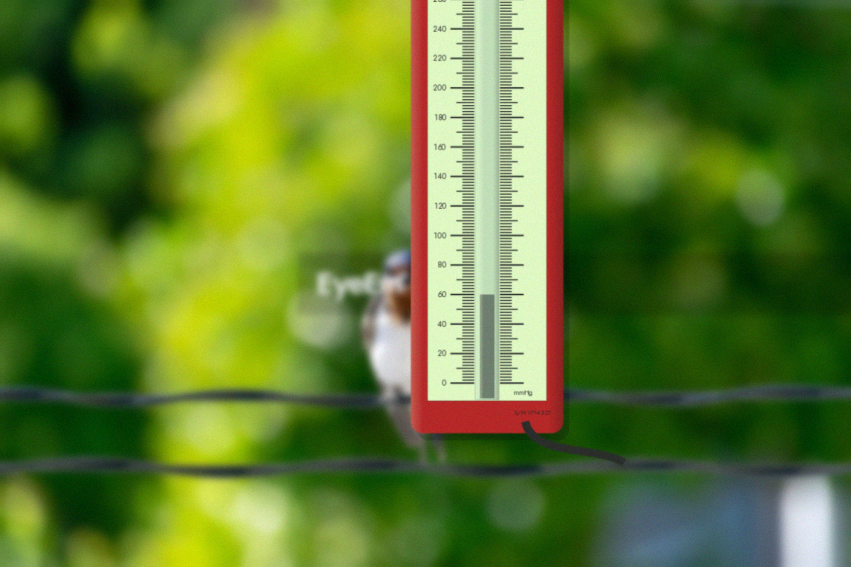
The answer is 60 mmHg
